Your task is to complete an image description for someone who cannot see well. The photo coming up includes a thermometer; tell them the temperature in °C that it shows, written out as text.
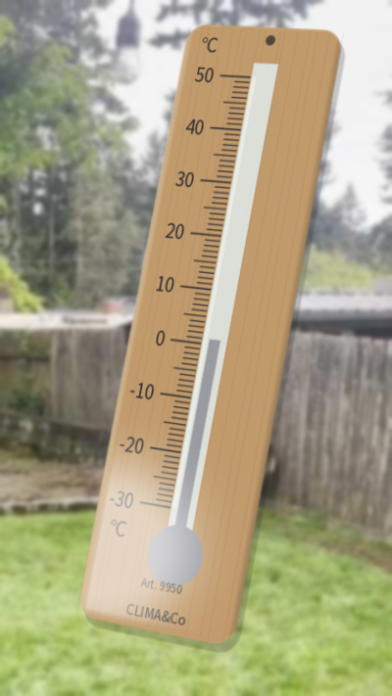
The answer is 1 °C
